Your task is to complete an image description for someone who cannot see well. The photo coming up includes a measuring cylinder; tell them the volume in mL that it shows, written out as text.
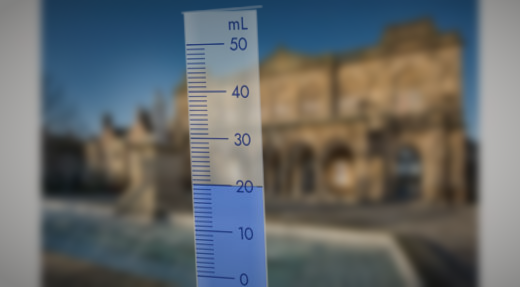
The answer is 20 mL
